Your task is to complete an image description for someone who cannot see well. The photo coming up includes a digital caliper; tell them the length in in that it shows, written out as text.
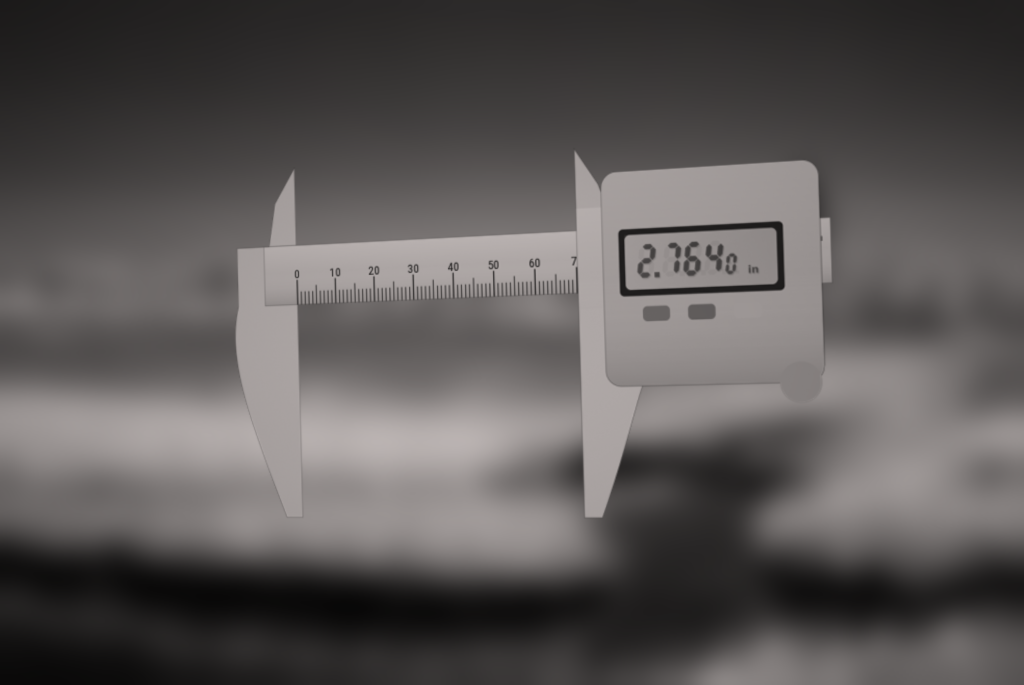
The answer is 2.7640 in
